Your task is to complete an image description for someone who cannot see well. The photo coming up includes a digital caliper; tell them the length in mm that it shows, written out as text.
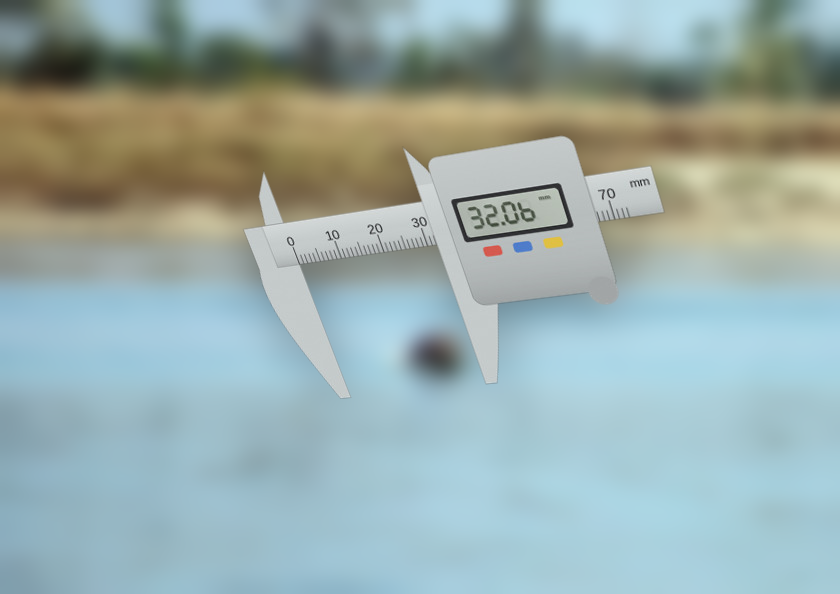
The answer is 32.06 mm
